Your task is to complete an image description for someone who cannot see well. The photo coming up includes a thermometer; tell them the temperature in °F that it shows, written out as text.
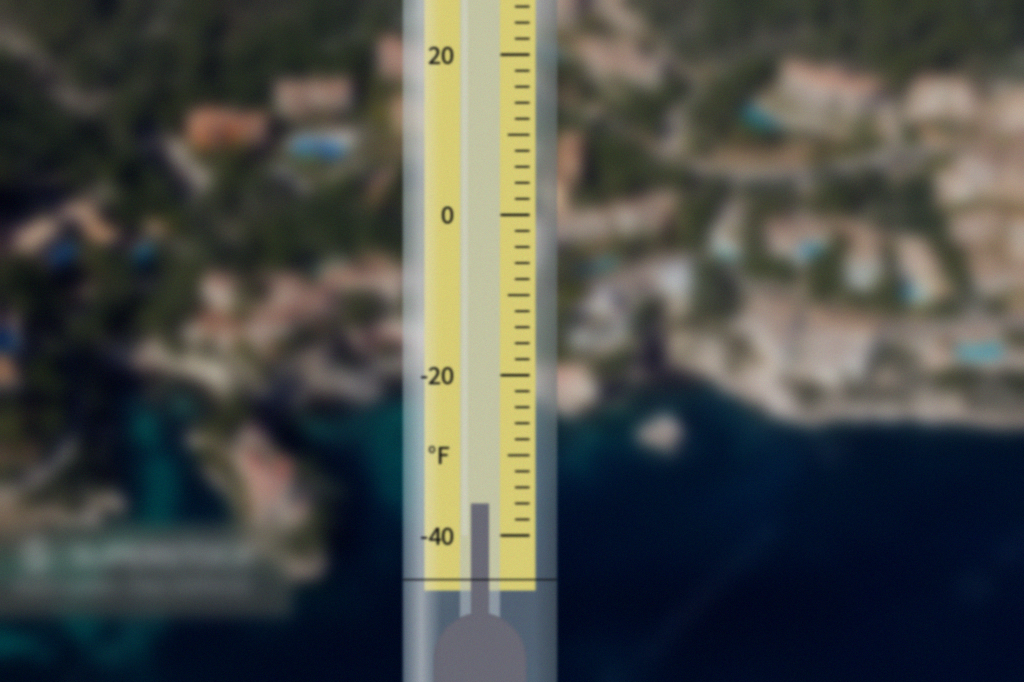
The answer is -36 °F
